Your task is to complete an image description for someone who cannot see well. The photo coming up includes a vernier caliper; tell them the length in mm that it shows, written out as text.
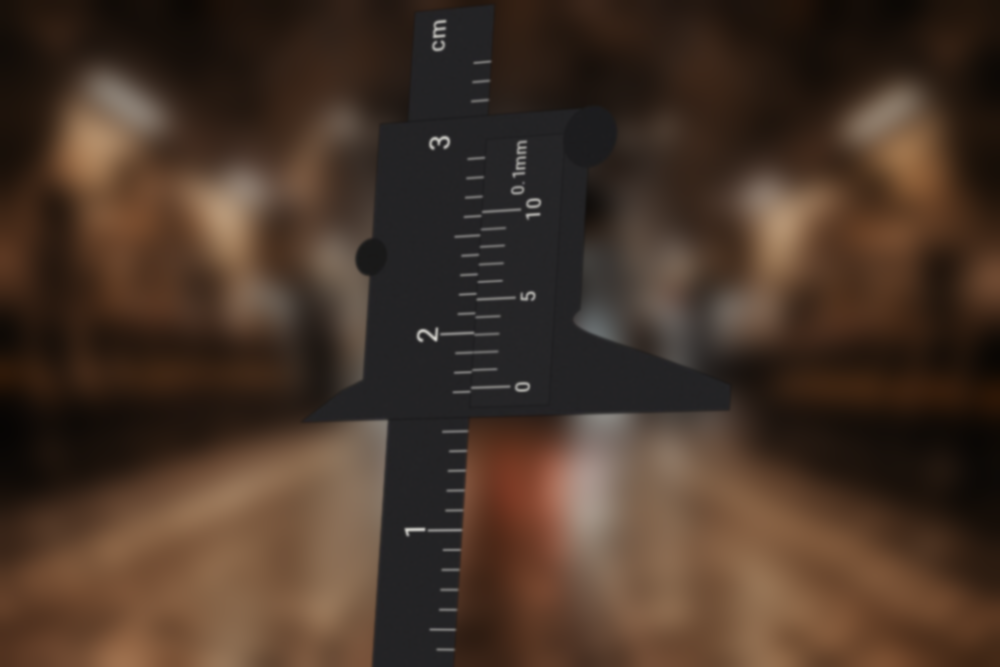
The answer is 17.2 mm
